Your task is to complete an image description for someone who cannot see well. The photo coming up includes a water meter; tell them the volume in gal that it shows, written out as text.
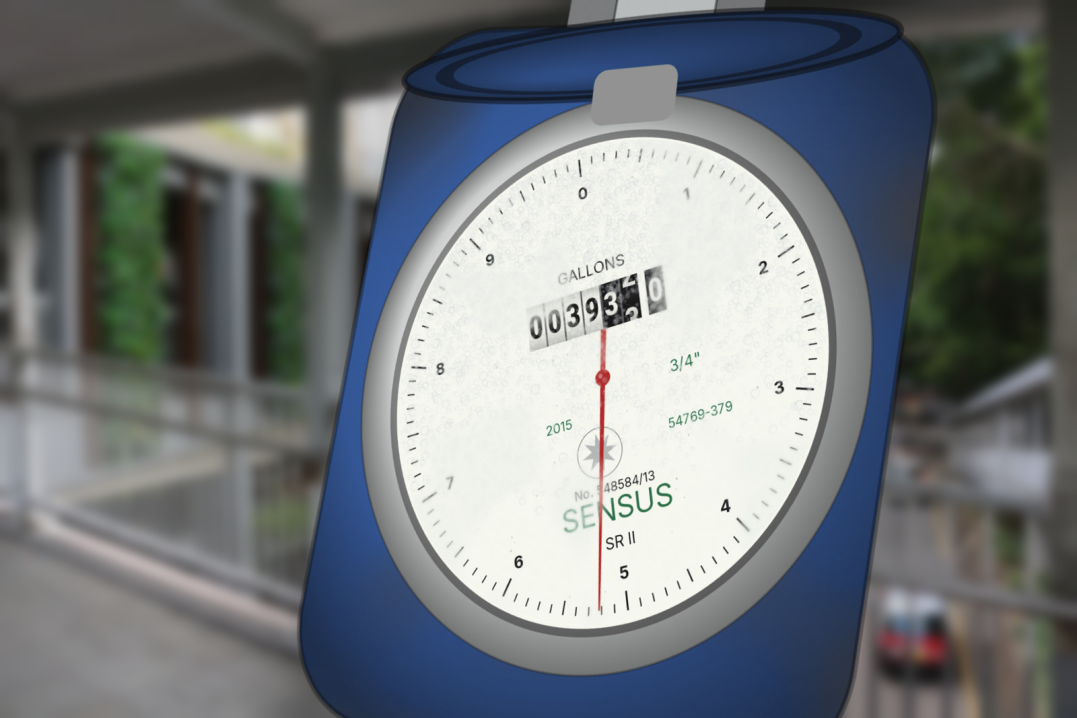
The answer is 39325.2 gal
